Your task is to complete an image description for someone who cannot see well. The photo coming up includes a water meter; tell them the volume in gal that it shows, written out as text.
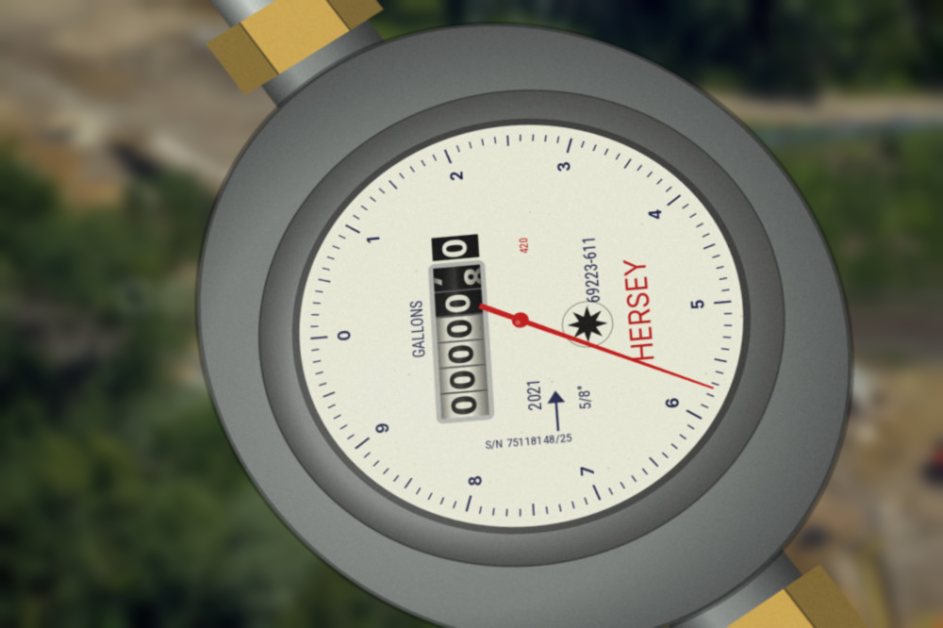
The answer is 75.7 gal
